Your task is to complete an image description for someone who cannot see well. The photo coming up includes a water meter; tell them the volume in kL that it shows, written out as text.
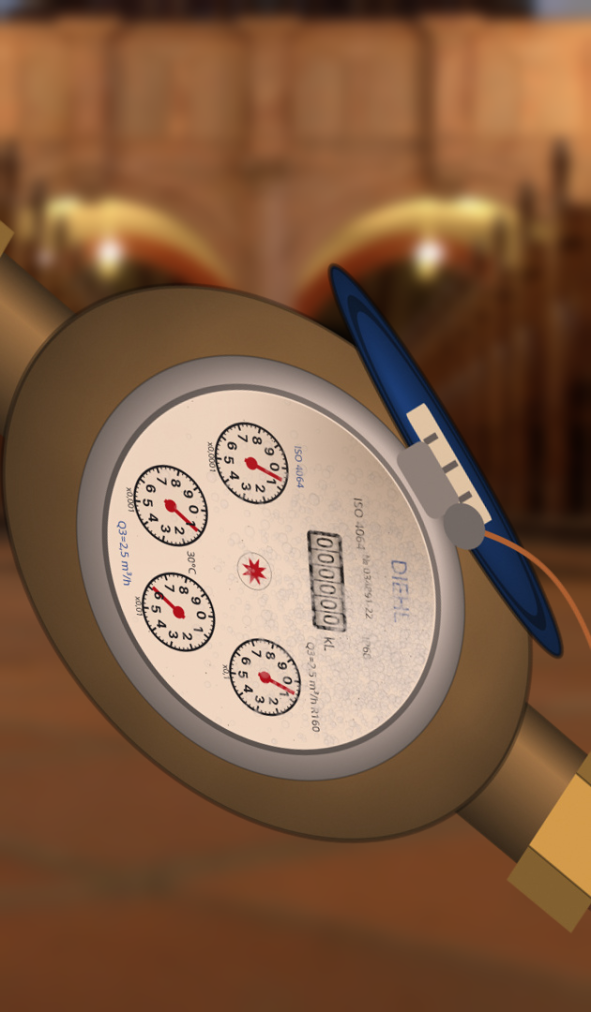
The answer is 0.0610 kL
